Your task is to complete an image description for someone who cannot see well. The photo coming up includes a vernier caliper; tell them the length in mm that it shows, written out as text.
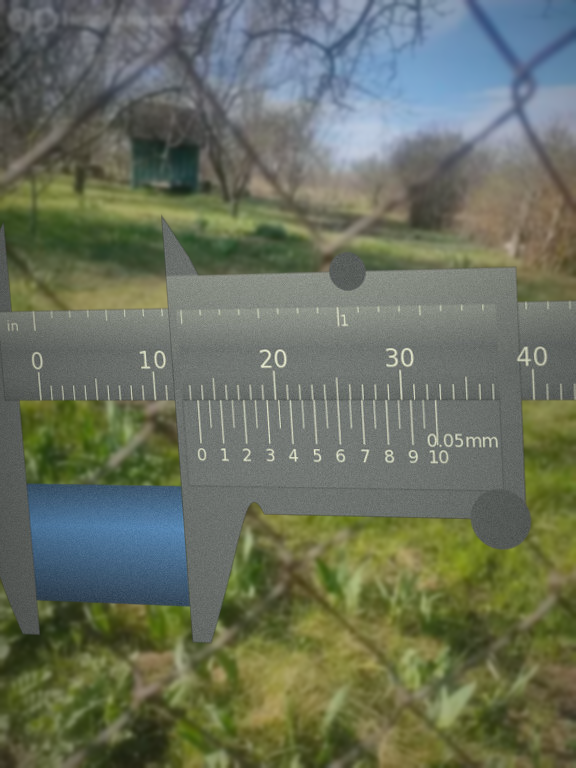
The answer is 13.6 mm
